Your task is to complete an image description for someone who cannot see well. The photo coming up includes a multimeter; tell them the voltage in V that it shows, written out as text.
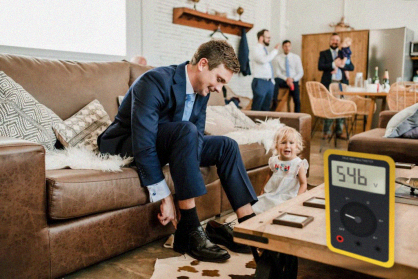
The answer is 546 V
